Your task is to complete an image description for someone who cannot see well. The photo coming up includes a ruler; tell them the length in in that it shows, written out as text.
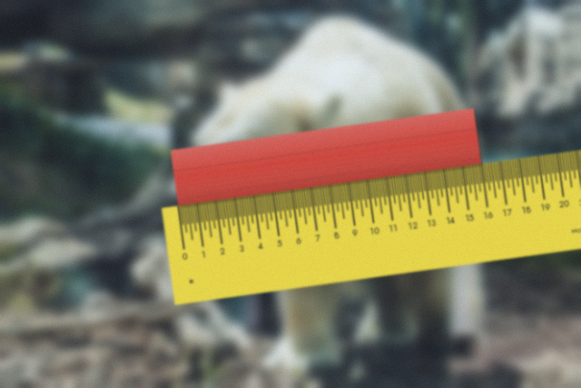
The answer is 16 in
